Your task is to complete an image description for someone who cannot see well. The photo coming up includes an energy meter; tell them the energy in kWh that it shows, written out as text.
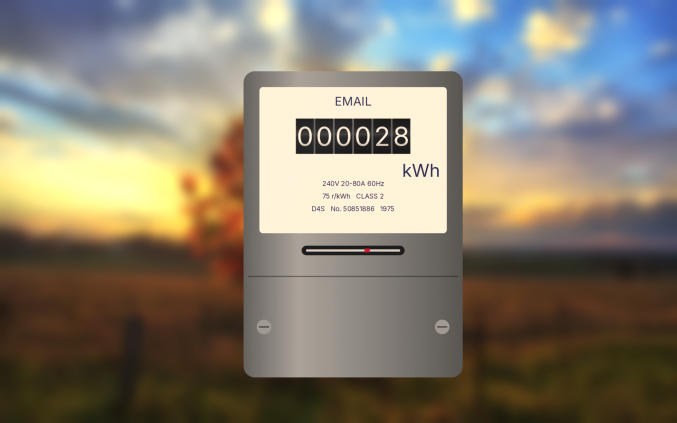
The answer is 28 kWh
